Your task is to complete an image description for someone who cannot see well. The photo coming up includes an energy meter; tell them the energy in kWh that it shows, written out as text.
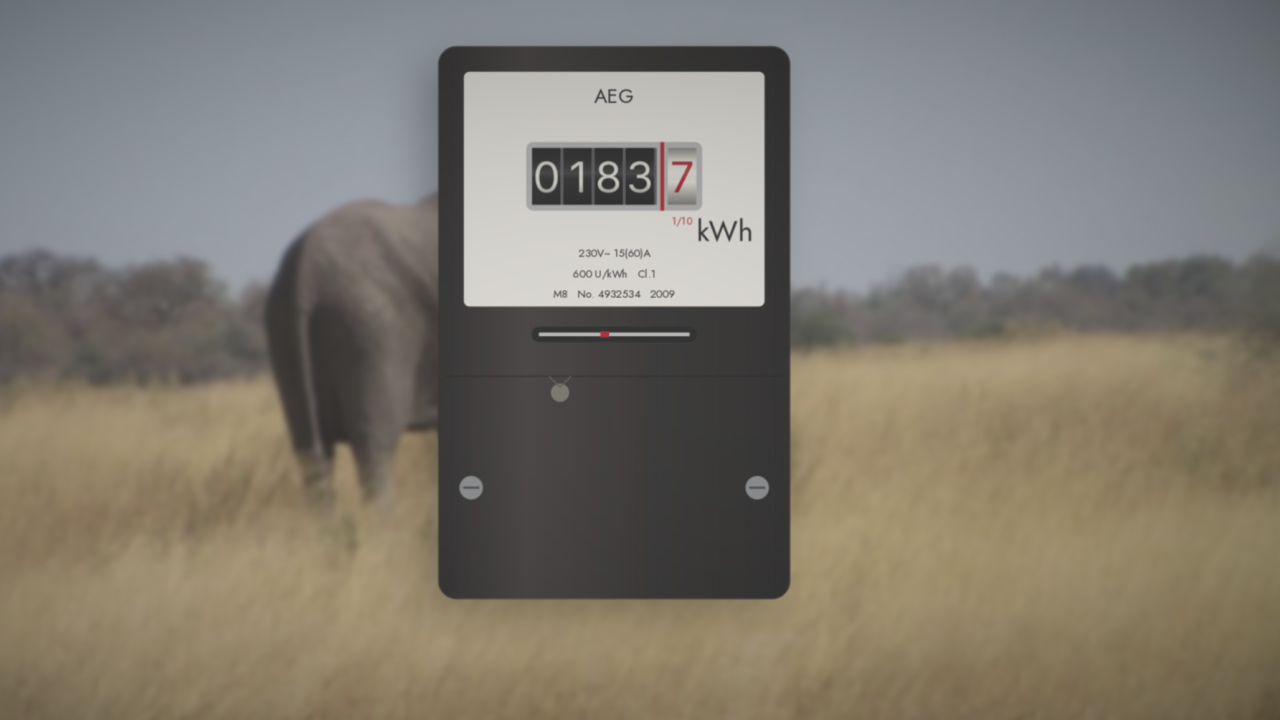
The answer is 183.7 kWh
